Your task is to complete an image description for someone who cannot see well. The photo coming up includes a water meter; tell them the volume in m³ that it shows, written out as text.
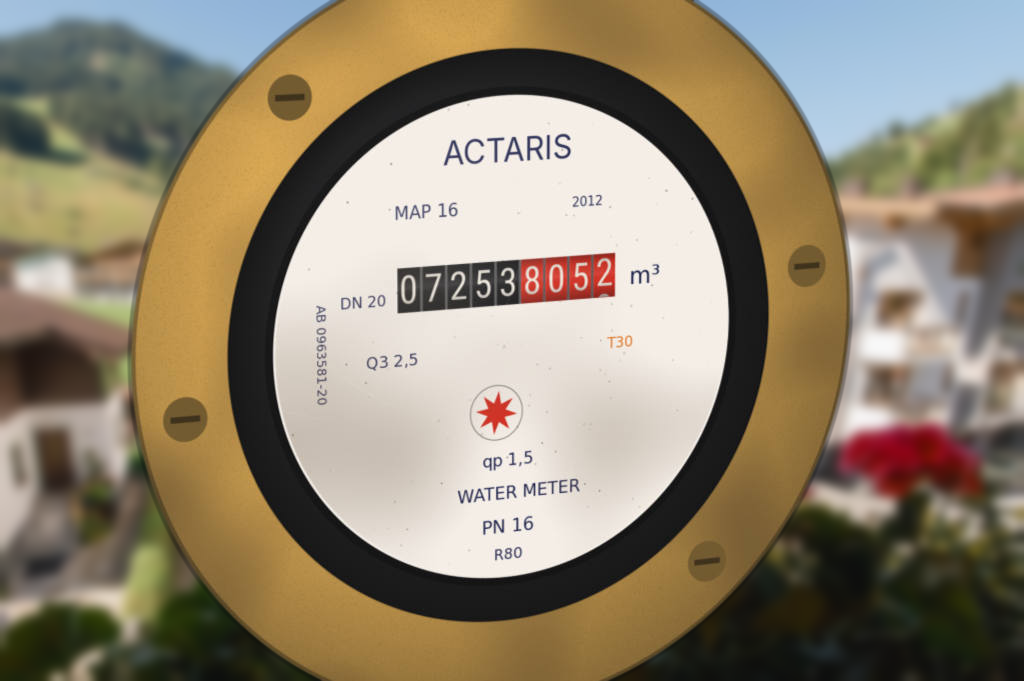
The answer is 7253.8052 m³
